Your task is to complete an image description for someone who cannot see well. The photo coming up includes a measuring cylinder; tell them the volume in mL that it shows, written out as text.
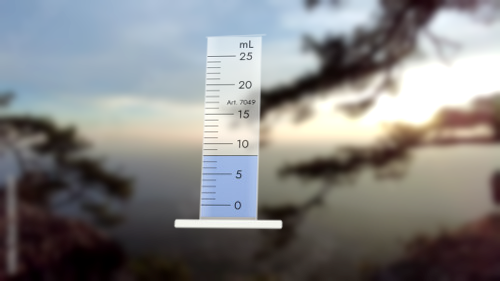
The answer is 8 mL
